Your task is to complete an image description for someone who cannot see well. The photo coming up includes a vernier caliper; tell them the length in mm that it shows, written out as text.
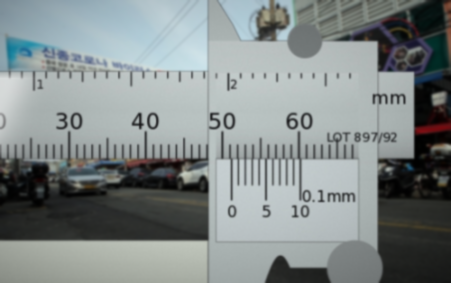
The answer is 51.2 mm
